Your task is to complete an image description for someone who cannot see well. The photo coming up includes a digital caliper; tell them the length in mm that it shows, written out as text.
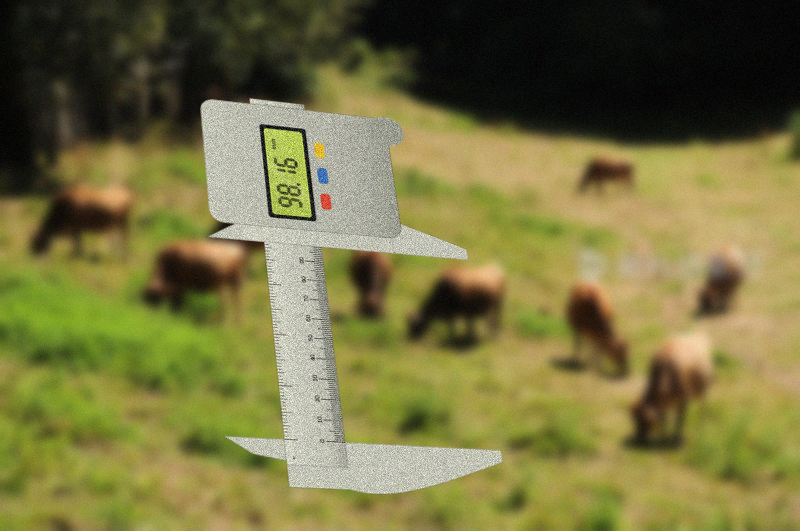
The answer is 98.16 mm
